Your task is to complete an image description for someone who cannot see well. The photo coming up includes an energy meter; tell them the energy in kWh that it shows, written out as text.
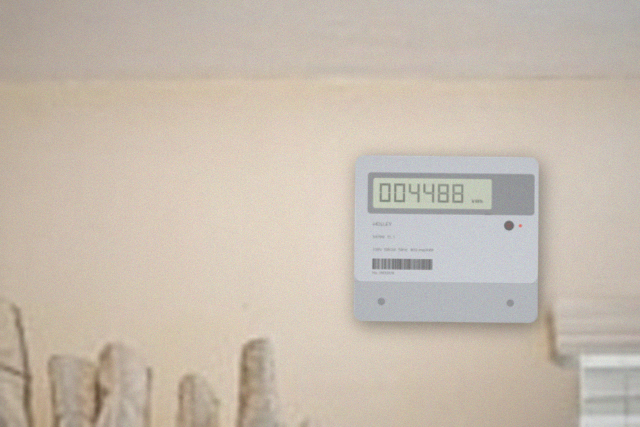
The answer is 4488 kWh
